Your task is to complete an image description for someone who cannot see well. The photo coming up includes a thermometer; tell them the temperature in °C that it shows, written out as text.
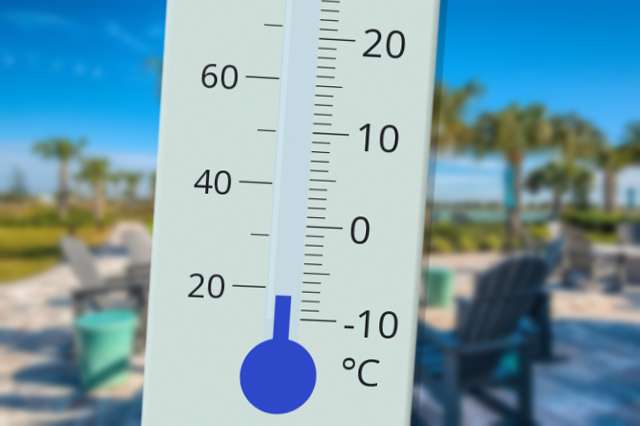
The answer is -7.5 °C
